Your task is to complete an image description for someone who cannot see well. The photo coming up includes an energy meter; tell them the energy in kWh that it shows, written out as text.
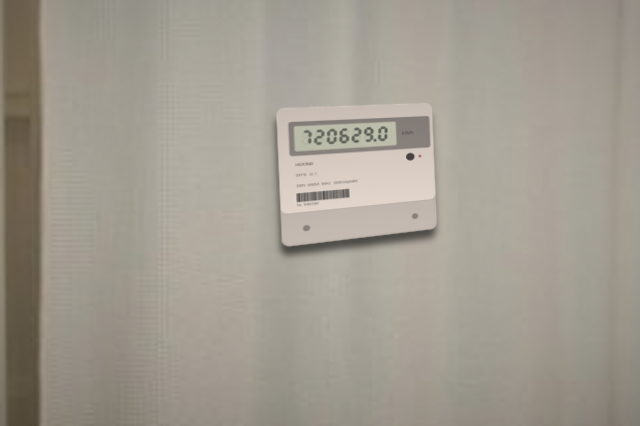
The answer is 720629.0 kWh
